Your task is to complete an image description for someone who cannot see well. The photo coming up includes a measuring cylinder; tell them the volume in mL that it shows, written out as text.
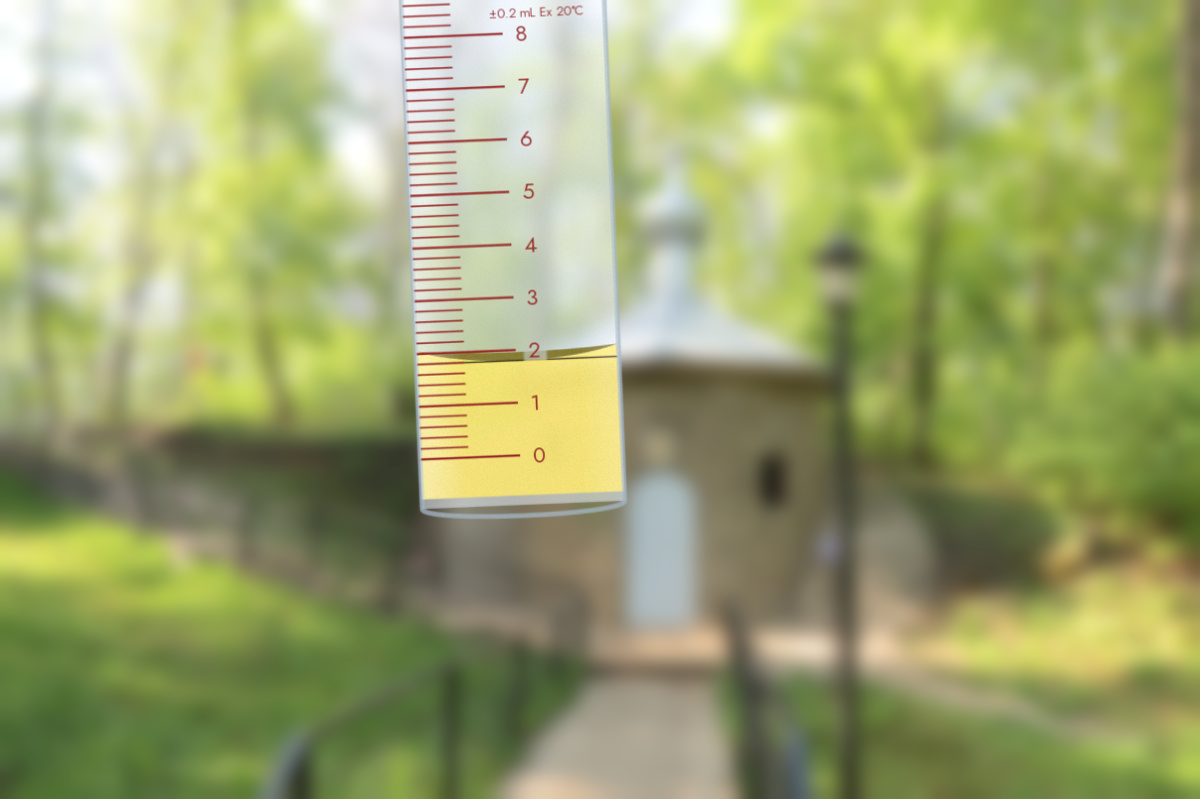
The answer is 1.8 mL
